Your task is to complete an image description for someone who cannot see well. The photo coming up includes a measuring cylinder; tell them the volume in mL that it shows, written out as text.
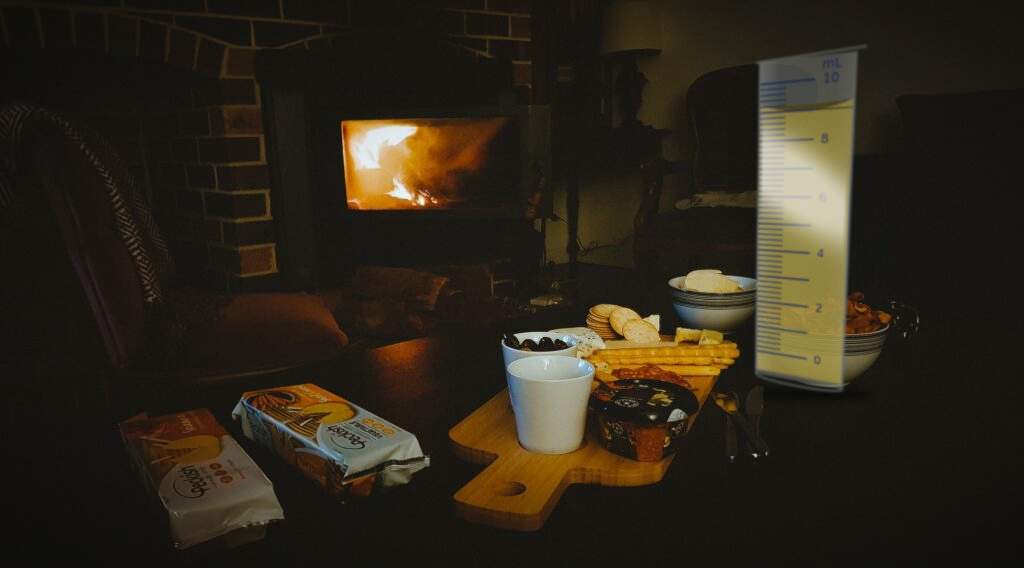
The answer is 9 mL
